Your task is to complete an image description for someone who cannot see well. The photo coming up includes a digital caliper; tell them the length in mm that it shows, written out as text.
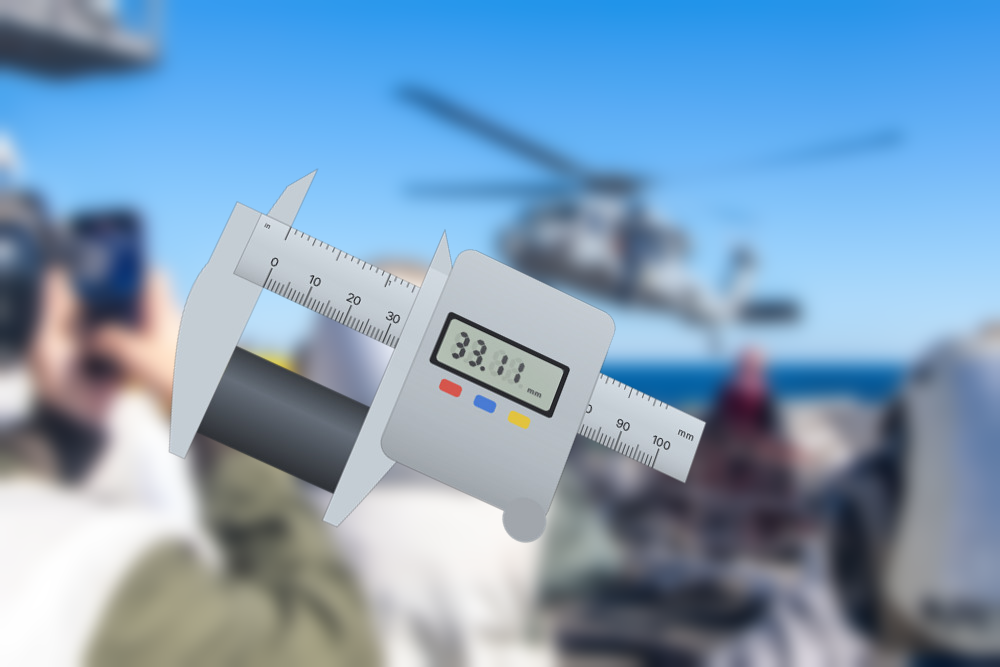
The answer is 33.11 mm
